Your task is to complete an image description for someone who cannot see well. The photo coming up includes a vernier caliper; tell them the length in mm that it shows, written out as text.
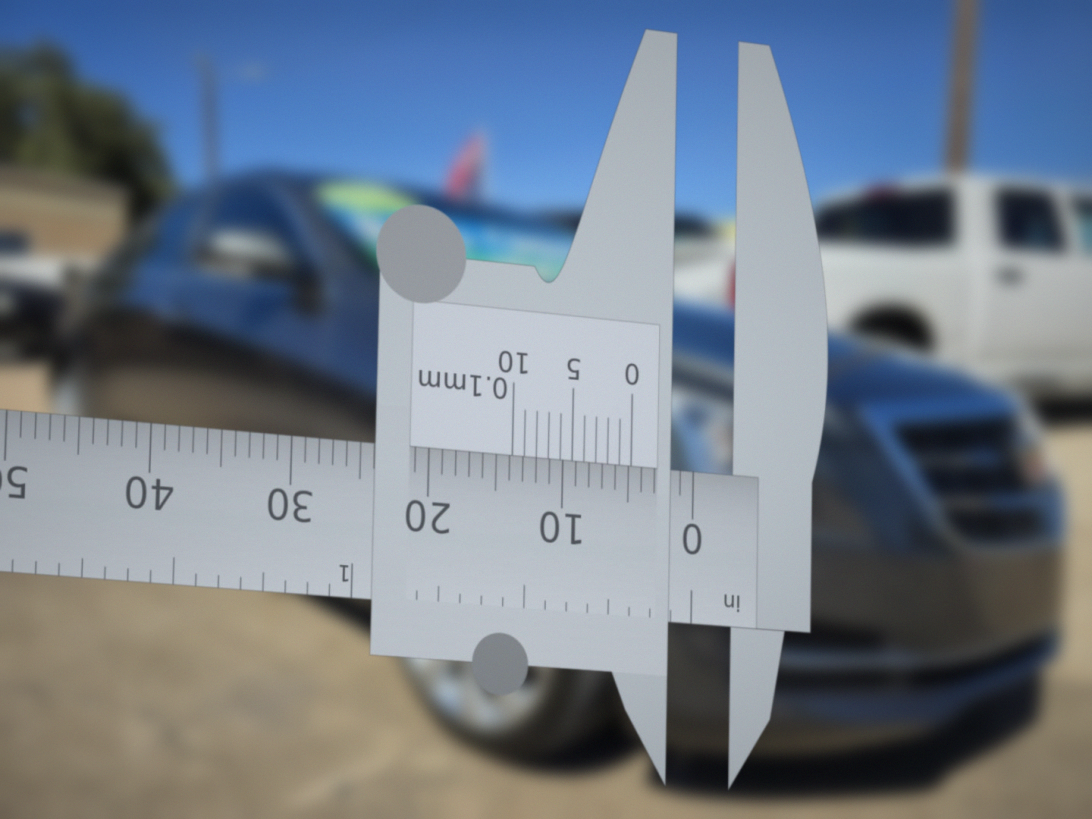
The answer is 4.8 mm
